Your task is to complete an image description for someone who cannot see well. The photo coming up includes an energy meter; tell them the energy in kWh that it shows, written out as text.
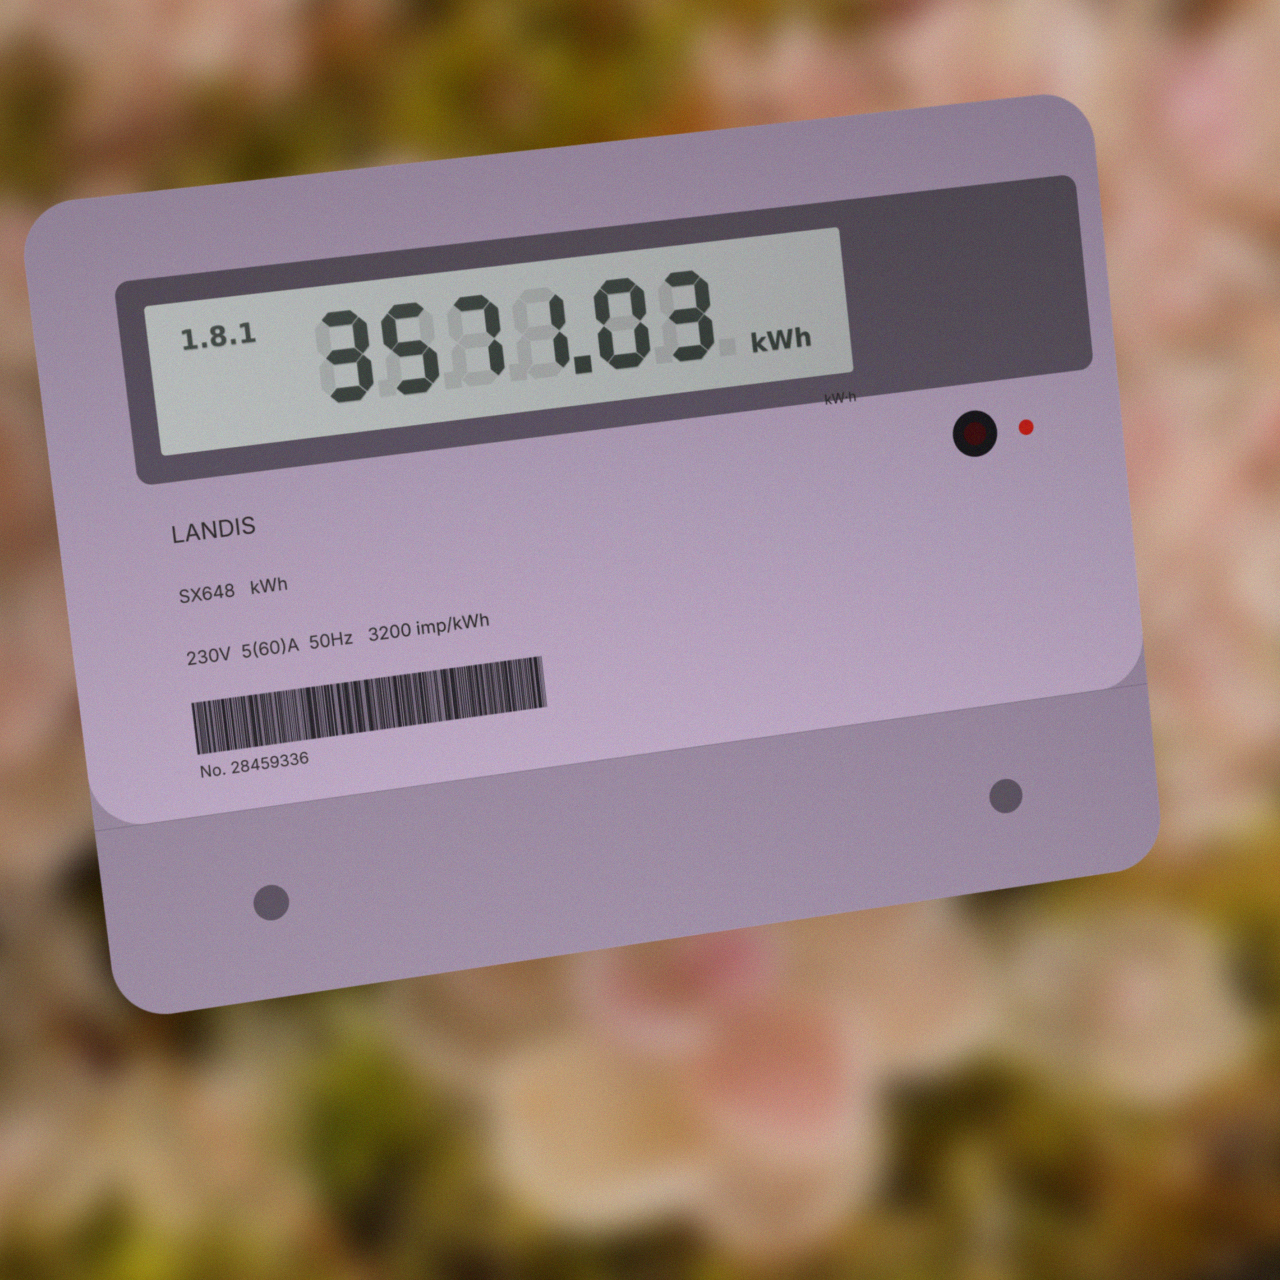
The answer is 3571.03 kWh
